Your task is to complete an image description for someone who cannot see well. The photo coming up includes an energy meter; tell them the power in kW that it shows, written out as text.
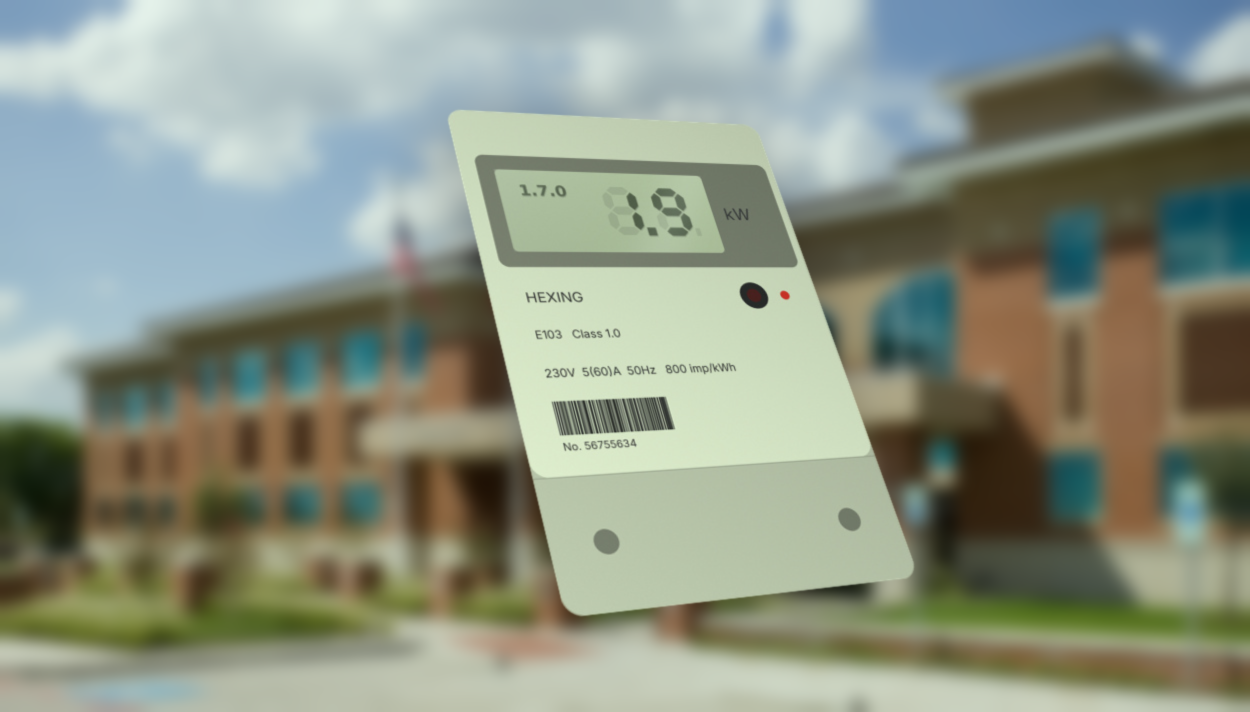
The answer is 1.9 kW
